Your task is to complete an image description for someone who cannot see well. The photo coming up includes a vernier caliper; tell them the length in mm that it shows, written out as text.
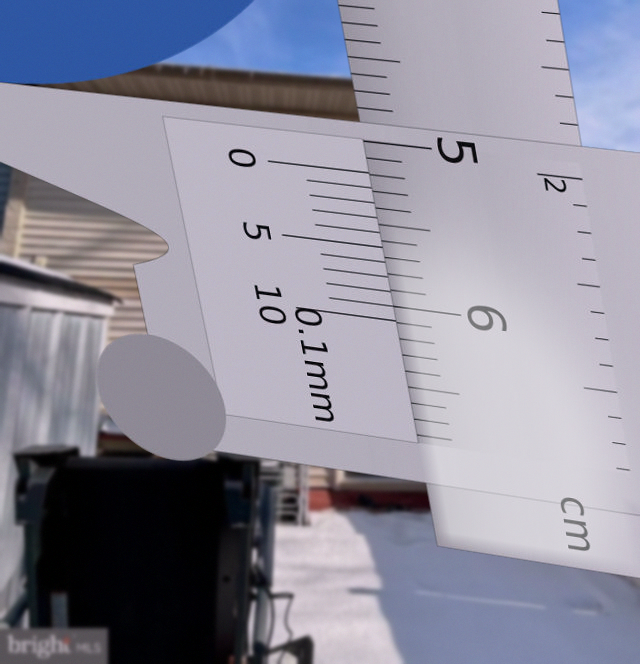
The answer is 51.9 mm
